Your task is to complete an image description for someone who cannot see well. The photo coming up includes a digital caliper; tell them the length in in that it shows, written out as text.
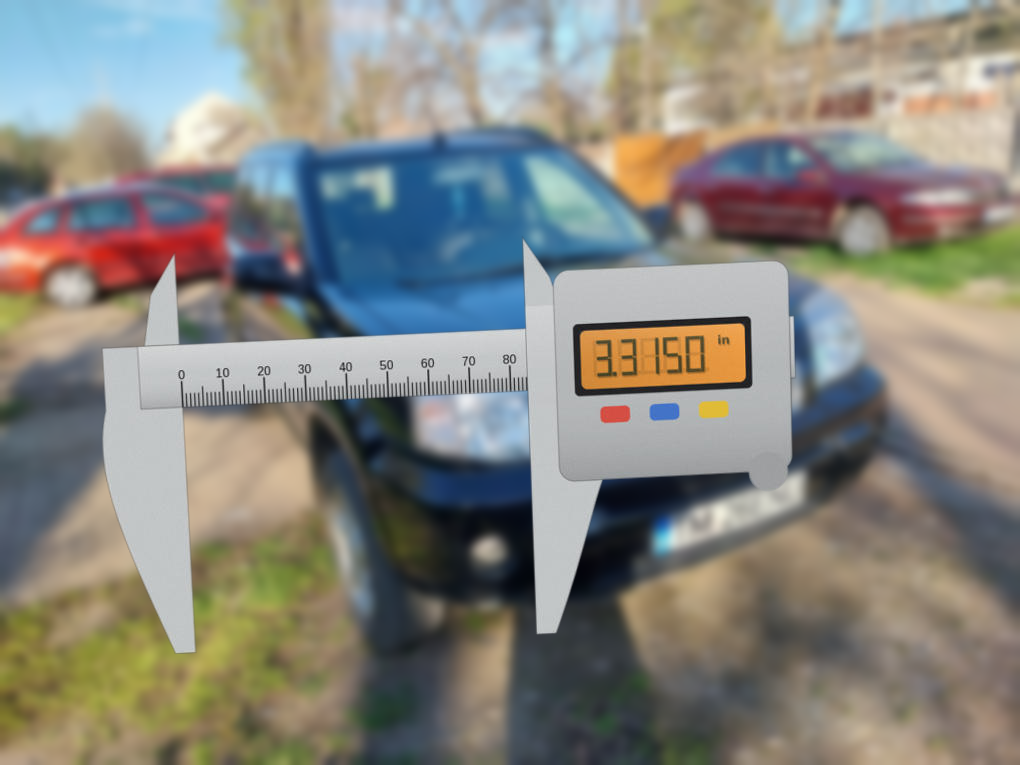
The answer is 3.3150 in
